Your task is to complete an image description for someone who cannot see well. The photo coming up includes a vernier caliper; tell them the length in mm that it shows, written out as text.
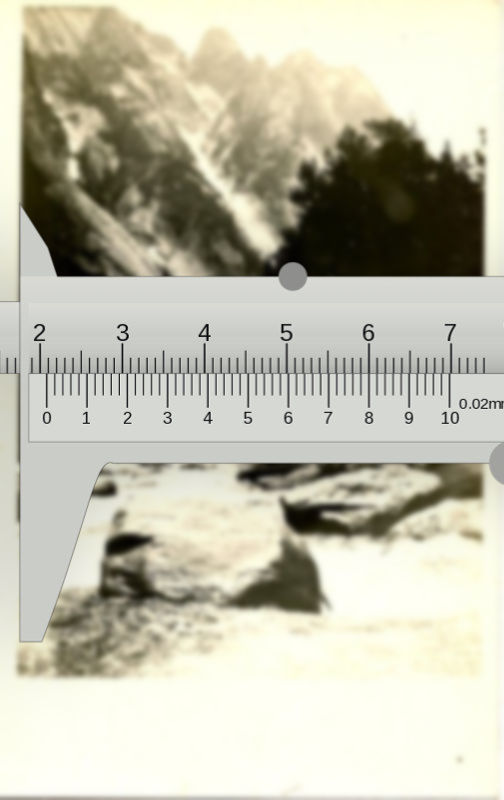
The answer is 20.8 mm
